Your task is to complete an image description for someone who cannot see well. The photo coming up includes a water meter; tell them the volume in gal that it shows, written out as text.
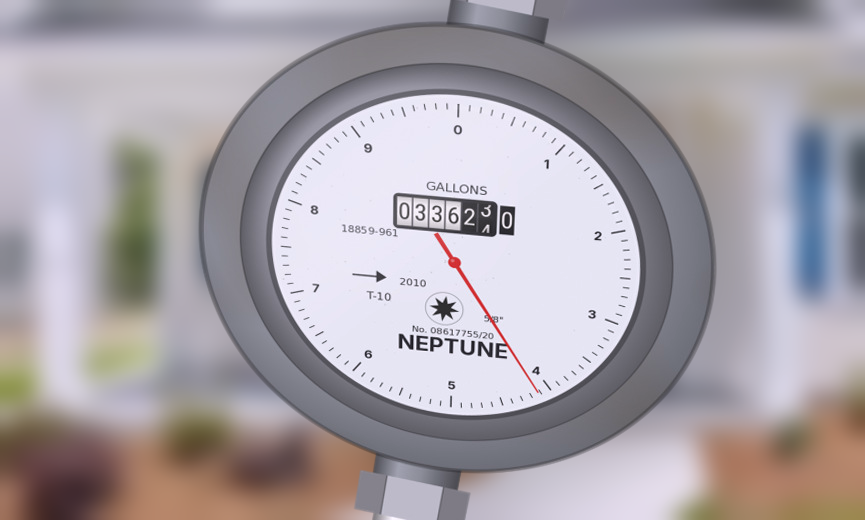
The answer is 336234.1 gal
